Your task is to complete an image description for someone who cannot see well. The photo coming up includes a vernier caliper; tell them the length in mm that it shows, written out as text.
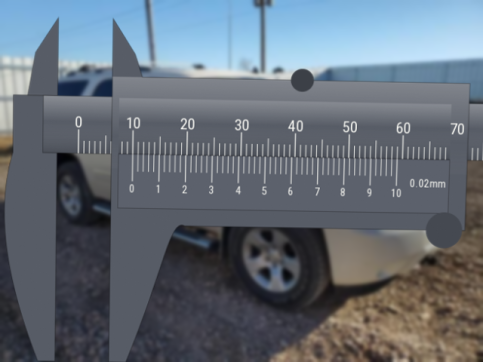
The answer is 10.0 mm
